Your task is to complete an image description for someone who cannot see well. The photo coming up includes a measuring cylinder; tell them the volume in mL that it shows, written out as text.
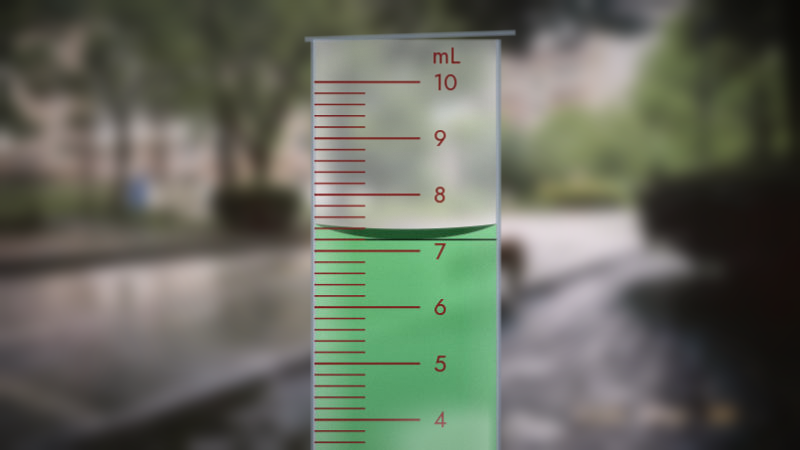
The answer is 7.2 mL
